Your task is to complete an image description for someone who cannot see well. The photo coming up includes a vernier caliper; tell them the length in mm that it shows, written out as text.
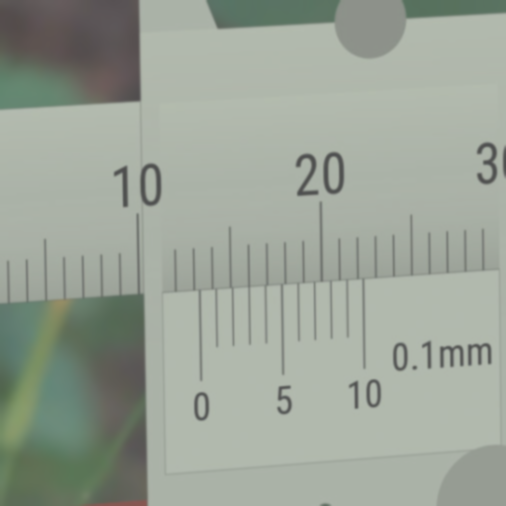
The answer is 13.3 mm
